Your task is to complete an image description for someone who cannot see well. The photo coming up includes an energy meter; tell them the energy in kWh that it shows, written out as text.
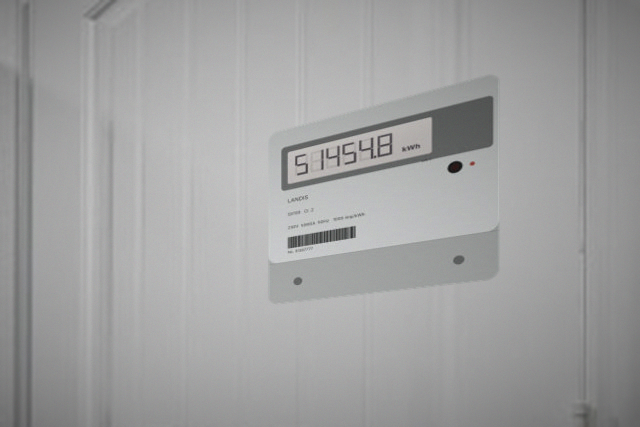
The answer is 51454.8 kWh
